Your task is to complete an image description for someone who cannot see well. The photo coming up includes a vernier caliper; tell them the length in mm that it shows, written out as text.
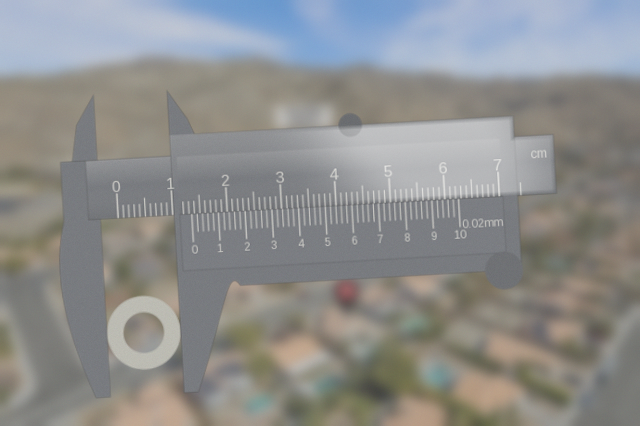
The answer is 13.5 mm
